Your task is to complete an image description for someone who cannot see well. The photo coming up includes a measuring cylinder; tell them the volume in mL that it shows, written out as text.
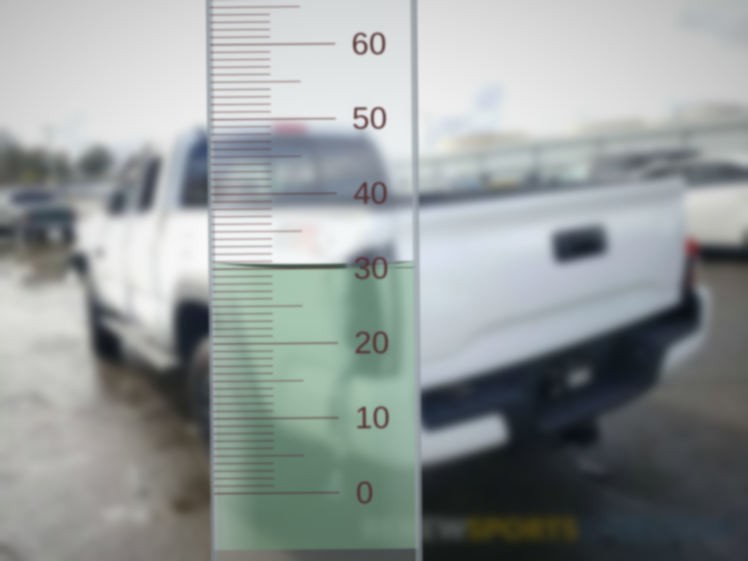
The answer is 30 mL
